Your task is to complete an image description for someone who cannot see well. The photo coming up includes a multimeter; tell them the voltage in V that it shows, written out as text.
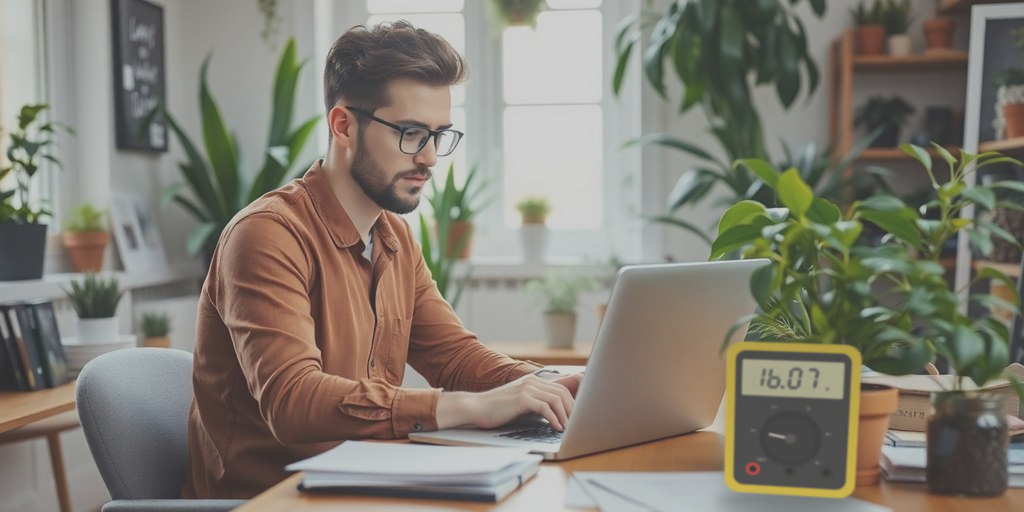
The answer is 16.07 V
